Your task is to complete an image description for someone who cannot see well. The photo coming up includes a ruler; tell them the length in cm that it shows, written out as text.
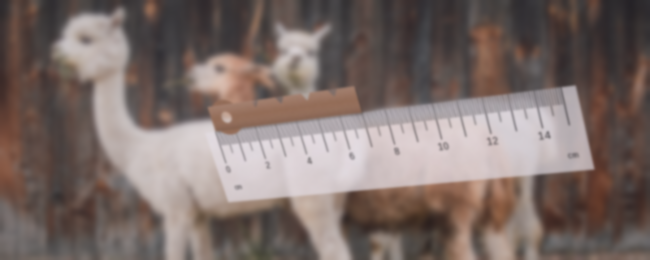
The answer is 7 cm
